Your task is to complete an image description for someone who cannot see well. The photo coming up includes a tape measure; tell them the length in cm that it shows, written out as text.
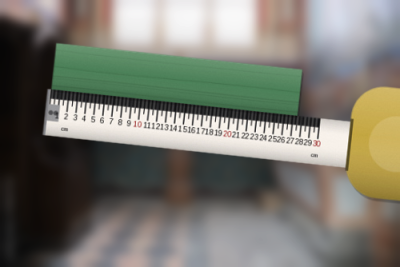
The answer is 27.5 cm
